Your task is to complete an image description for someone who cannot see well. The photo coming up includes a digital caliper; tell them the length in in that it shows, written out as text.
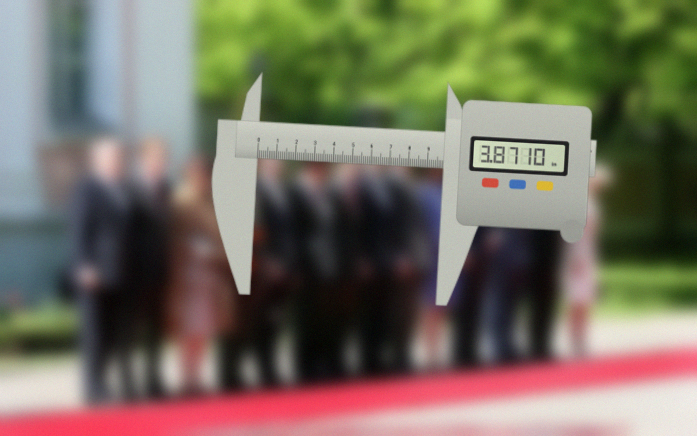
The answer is 3.8710 in
